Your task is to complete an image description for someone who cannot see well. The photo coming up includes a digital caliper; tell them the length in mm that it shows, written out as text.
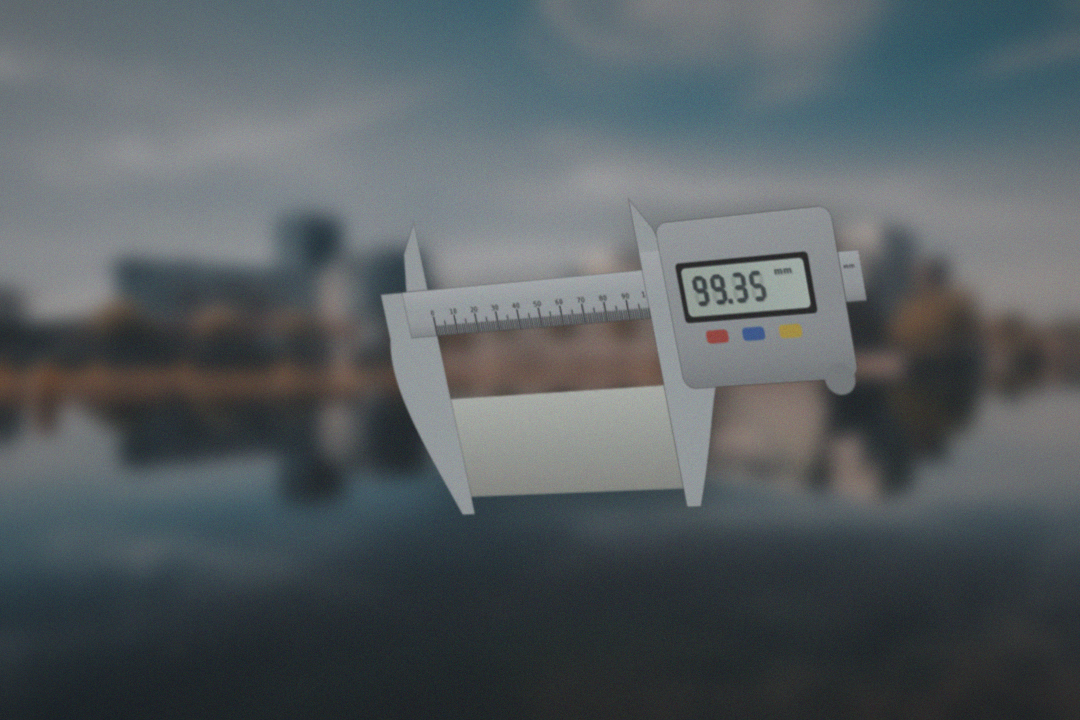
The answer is 99.35 mm
